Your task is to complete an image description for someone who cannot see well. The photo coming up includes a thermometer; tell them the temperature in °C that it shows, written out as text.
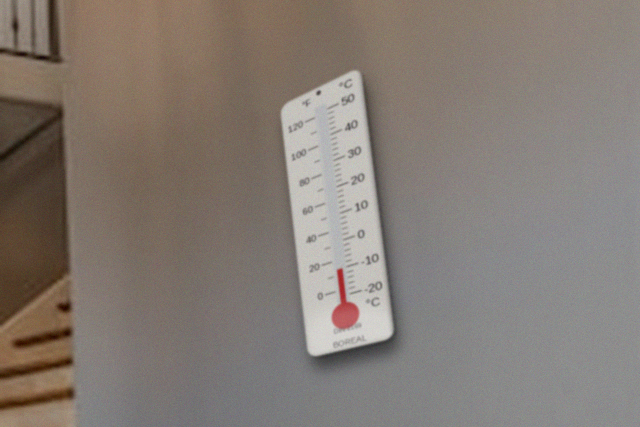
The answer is -10 °C
